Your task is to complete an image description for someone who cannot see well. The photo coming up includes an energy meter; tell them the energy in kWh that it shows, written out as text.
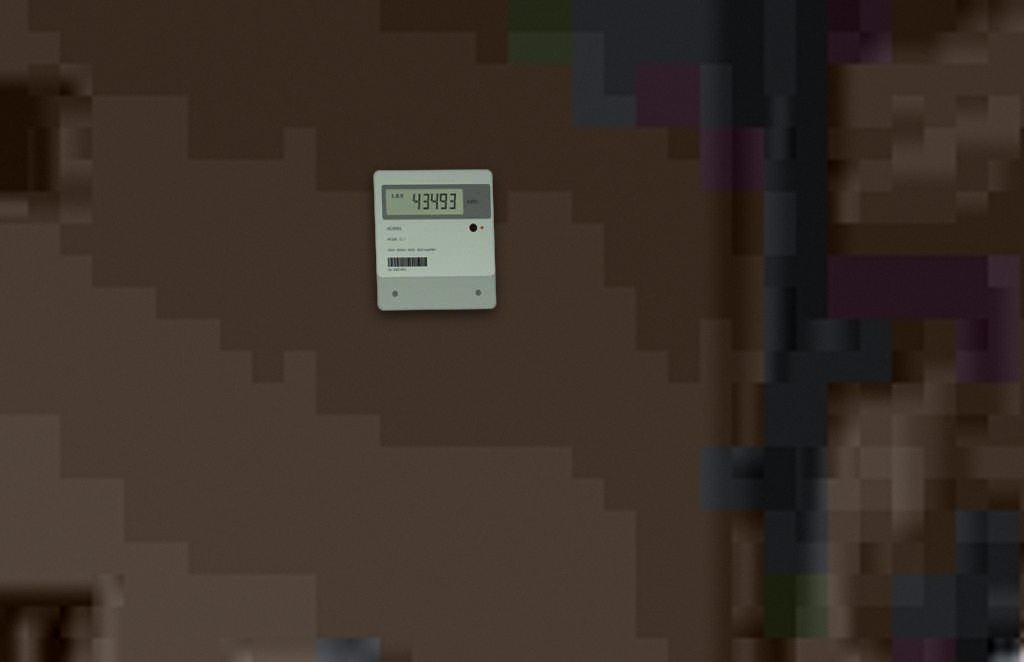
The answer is 43493 kWh
